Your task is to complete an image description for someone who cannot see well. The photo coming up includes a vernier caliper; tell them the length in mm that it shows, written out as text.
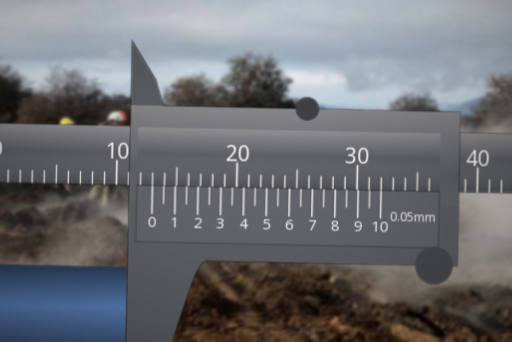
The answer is 13.0 mm
